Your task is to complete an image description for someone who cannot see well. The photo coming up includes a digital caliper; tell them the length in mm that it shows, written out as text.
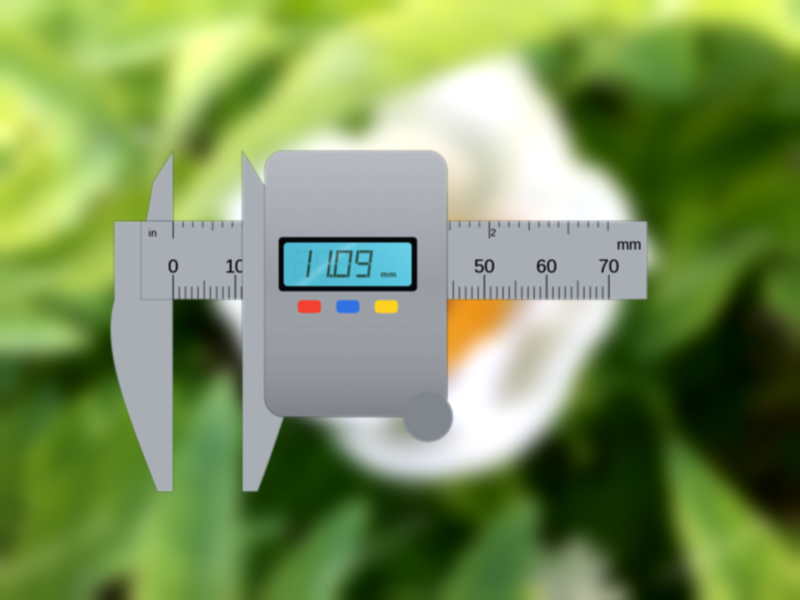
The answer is 11.09 mm
